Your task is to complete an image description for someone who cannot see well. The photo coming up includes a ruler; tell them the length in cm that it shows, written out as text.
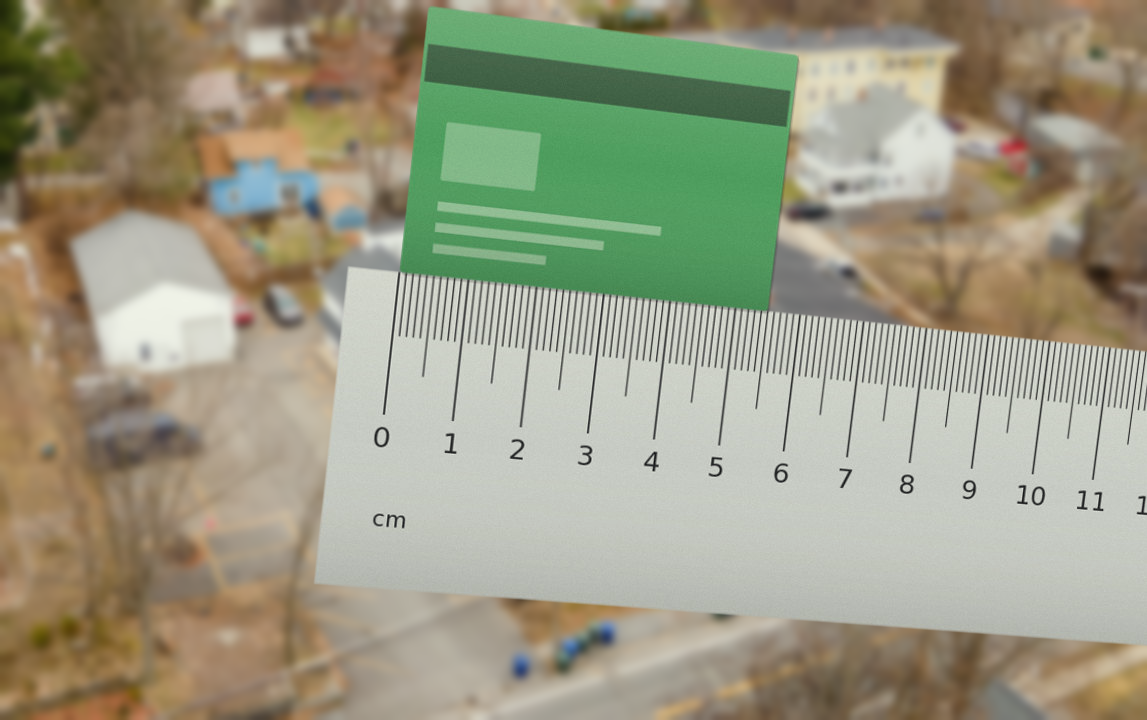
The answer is 5.5 cm
